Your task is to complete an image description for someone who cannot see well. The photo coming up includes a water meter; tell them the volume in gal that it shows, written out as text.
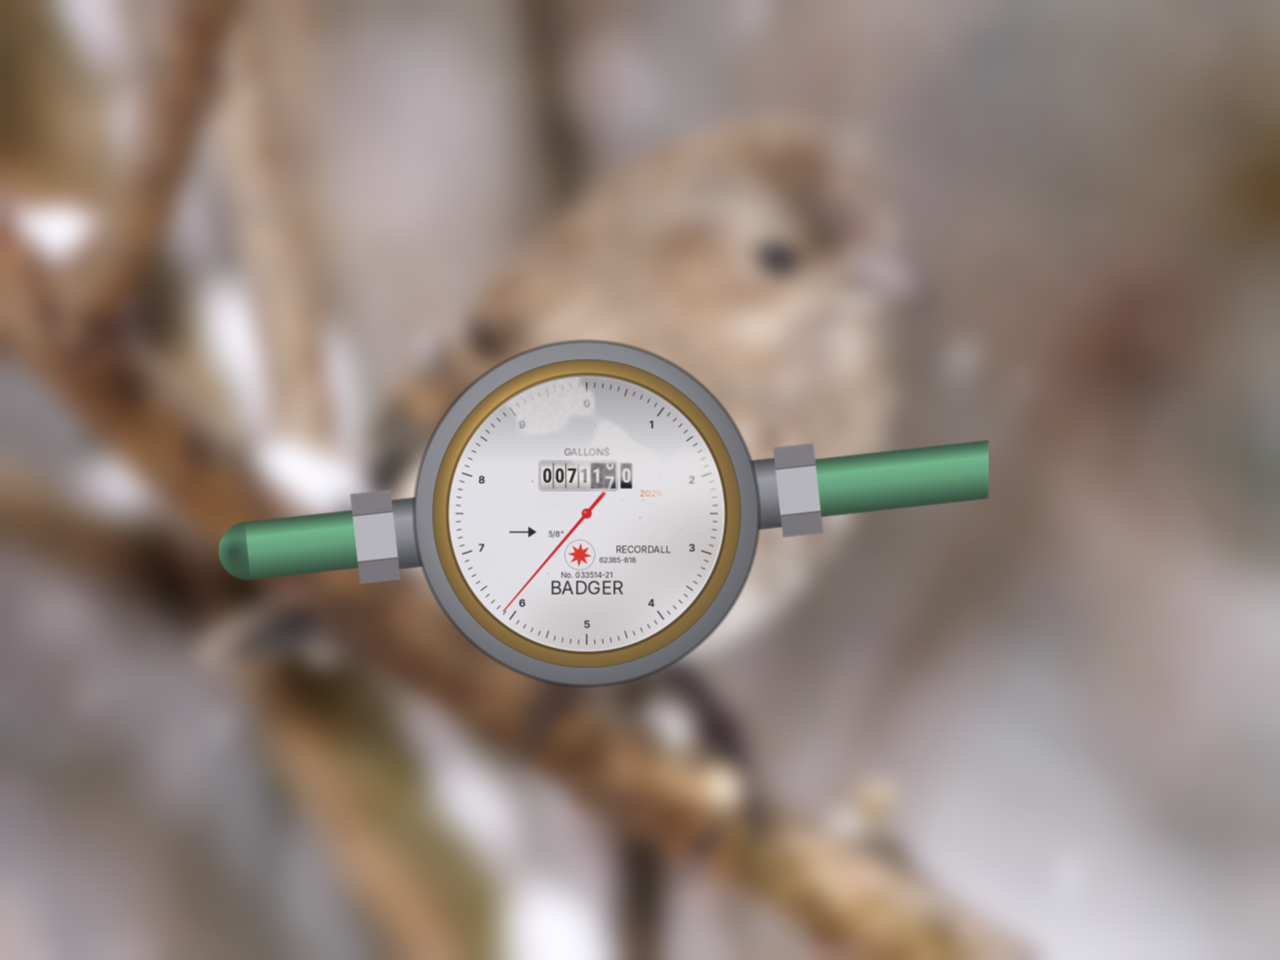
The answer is 71166.1 gal
